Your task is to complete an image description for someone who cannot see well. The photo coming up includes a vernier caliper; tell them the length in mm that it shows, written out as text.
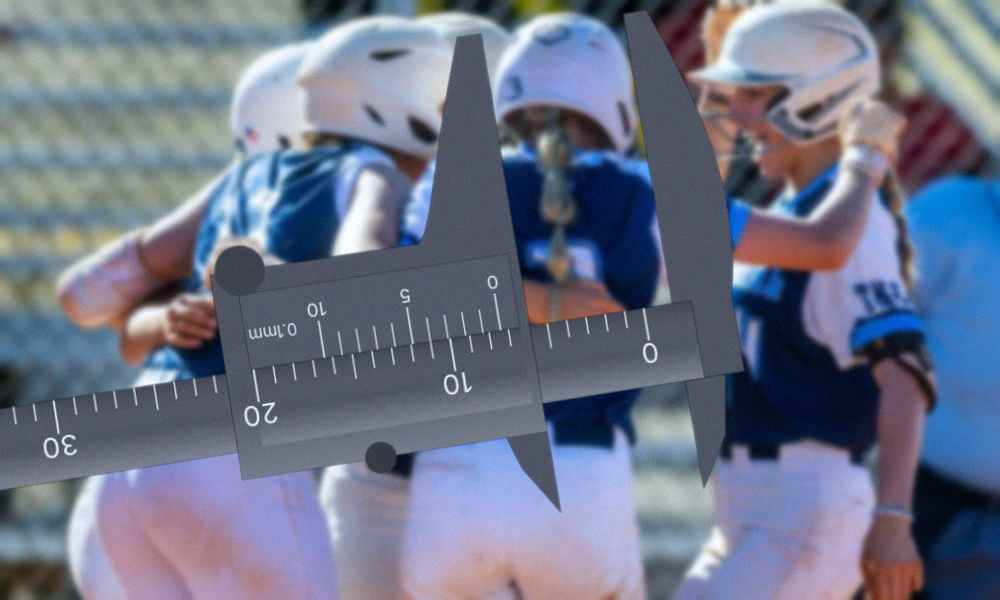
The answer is 7.4 mm
